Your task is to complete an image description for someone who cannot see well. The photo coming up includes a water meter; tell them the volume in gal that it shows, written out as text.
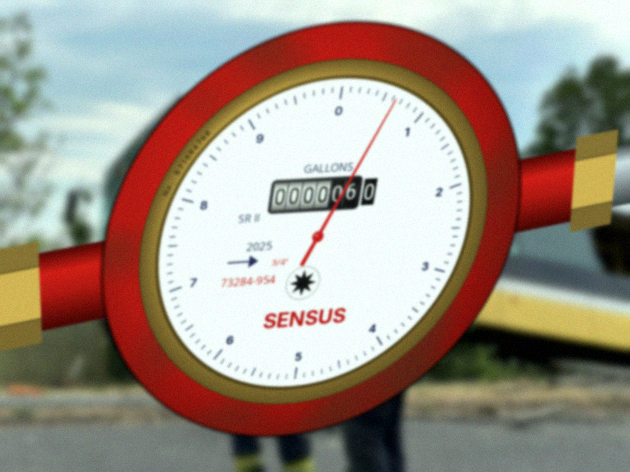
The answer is 60.6 gal
